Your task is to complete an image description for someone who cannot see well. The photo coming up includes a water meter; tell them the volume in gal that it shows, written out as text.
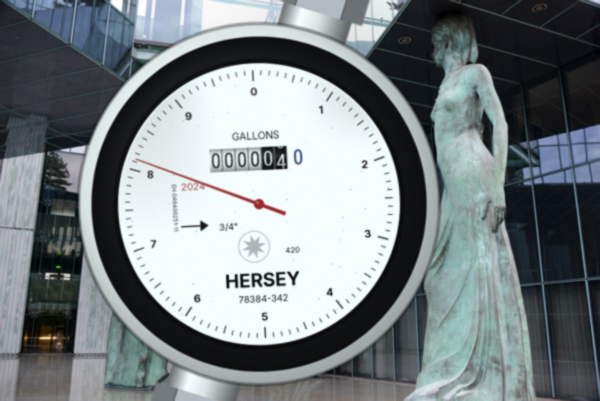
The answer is 38.1 gal
